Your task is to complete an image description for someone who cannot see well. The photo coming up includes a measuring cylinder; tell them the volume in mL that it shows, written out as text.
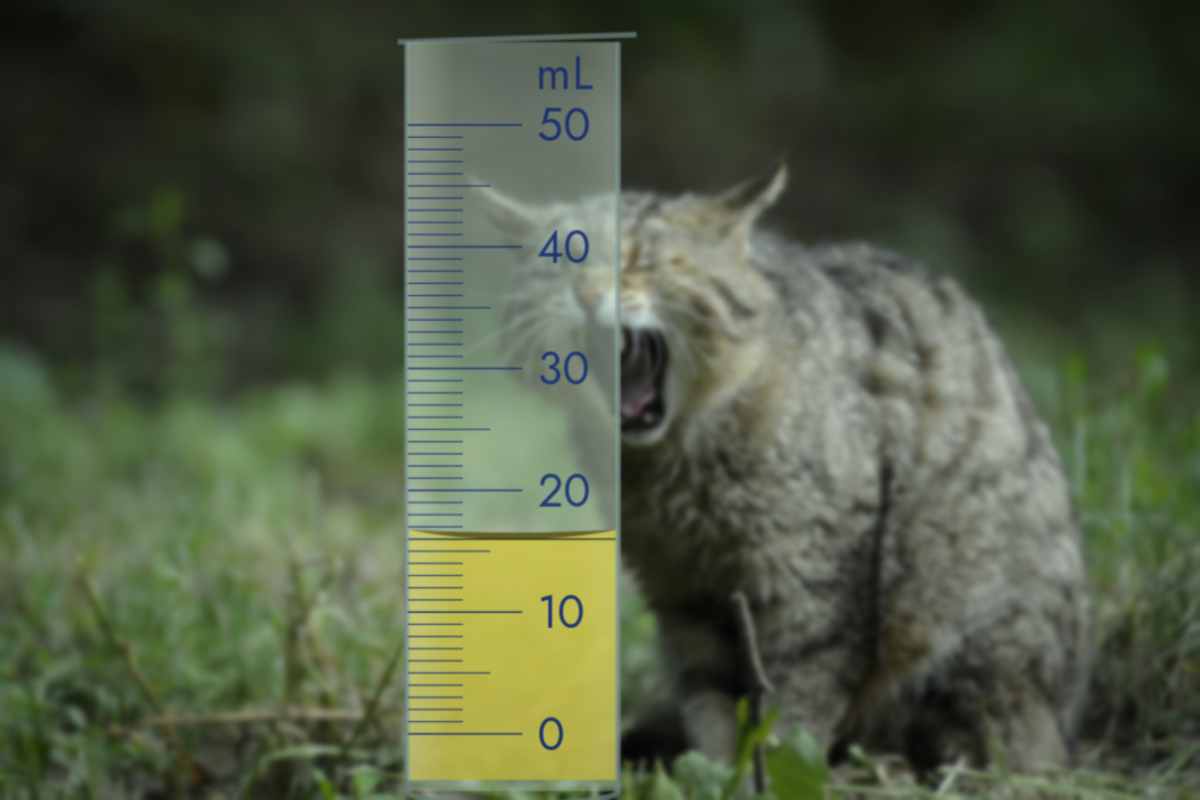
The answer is 16 mL
